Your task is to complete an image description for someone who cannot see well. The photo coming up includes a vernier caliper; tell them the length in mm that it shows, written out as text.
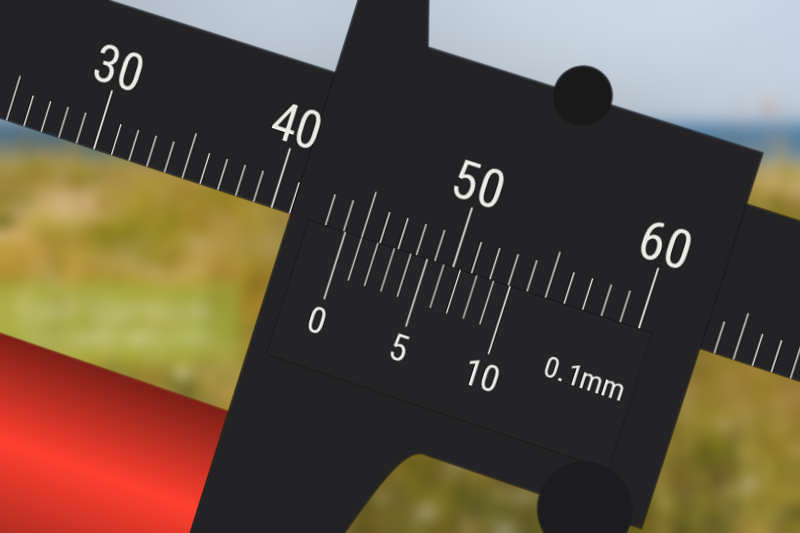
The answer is 44.1 mm
